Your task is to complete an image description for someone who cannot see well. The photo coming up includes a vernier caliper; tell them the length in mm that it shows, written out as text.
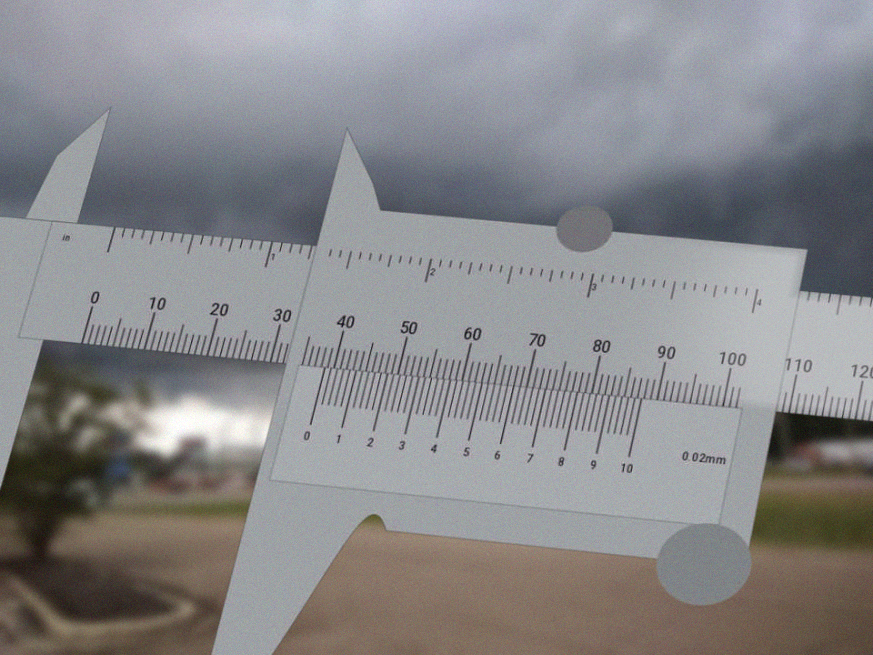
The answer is 38.6 mm
